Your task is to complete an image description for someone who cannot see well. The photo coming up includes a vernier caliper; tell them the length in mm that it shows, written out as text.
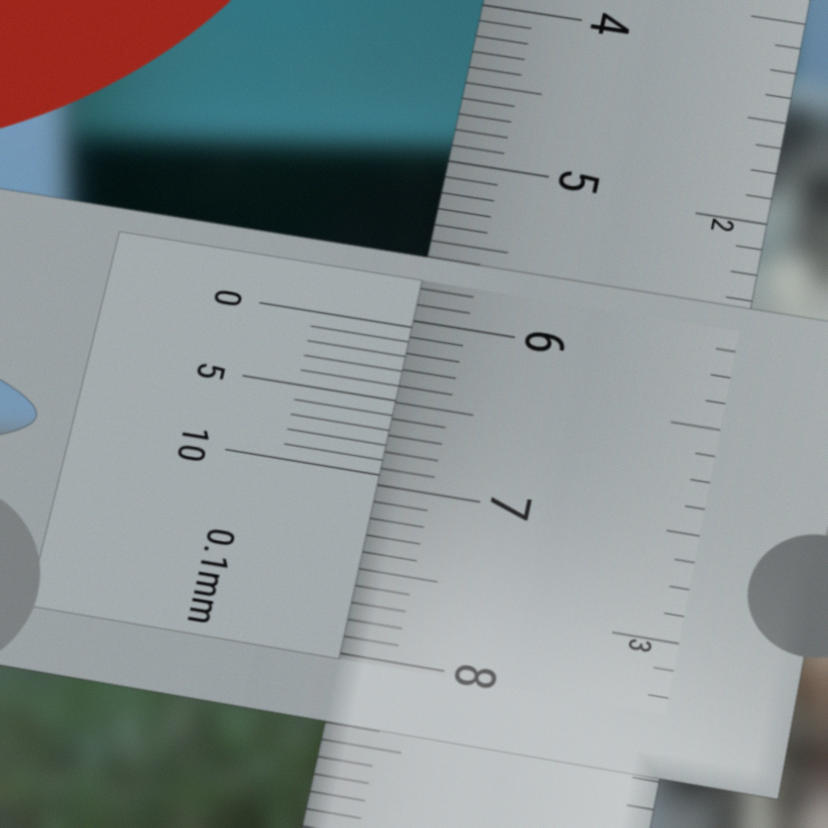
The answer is 60.4 mm
